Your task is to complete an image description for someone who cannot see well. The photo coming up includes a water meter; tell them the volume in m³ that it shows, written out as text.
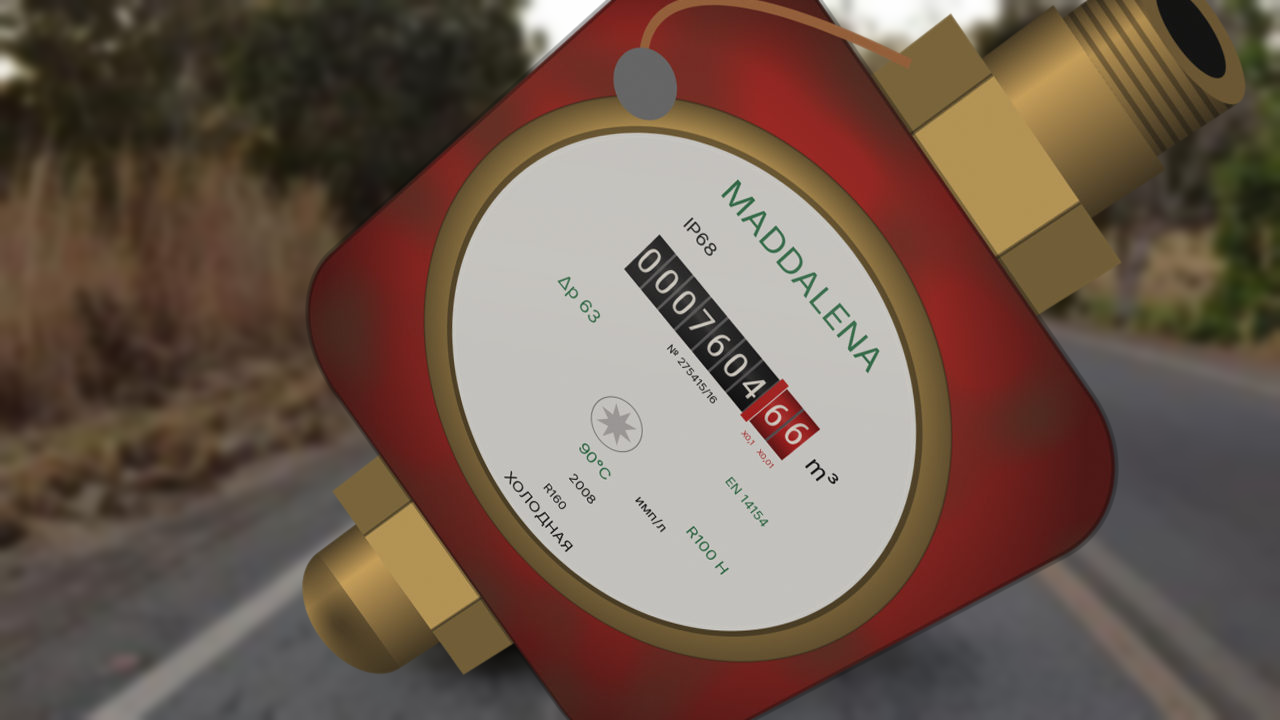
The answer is 7604.66 m³
